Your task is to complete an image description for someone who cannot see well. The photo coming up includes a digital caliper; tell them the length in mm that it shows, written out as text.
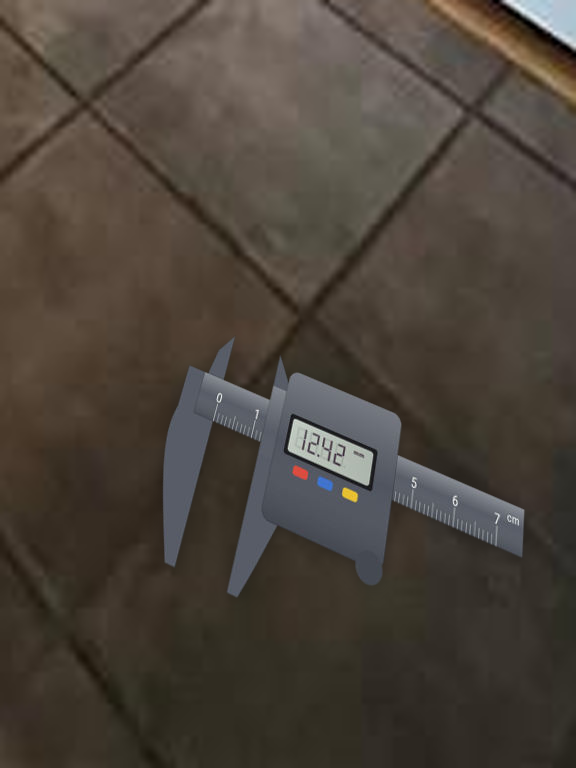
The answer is 12.42 mm
